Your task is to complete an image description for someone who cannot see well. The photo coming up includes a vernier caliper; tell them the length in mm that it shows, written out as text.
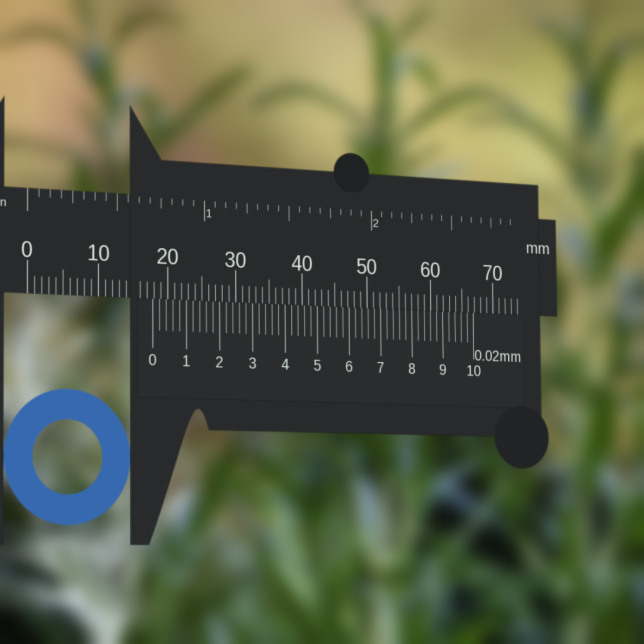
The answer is 17.8 mm
